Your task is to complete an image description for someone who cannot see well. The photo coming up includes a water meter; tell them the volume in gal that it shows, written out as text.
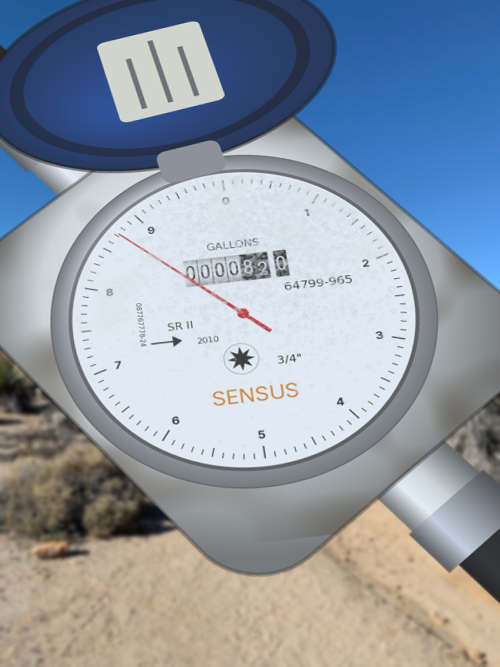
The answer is 818.7 gal
